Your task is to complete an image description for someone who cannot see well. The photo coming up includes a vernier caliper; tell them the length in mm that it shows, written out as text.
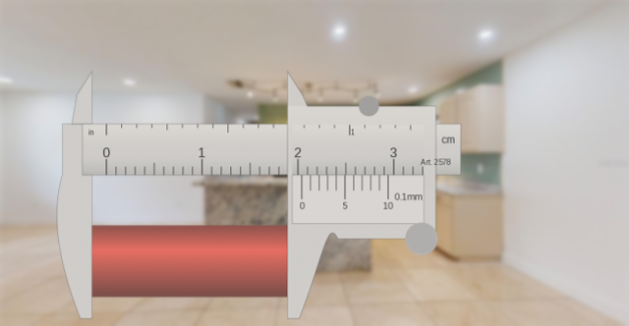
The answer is 20.4 mm
